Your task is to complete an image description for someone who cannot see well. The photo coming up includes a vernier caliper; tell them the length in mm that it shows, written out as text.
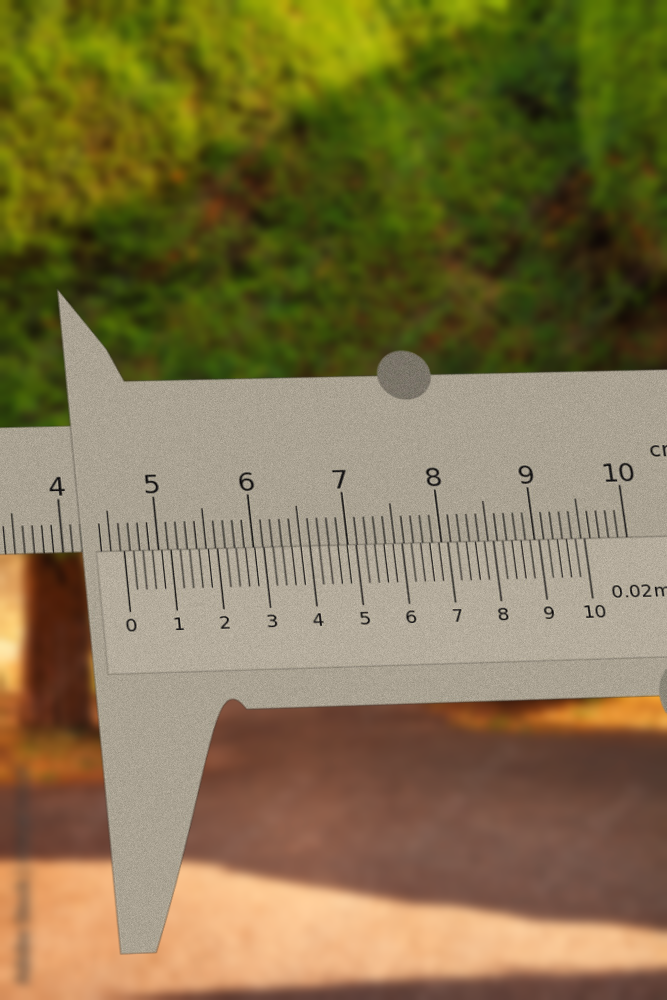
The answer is 46.4 mm
